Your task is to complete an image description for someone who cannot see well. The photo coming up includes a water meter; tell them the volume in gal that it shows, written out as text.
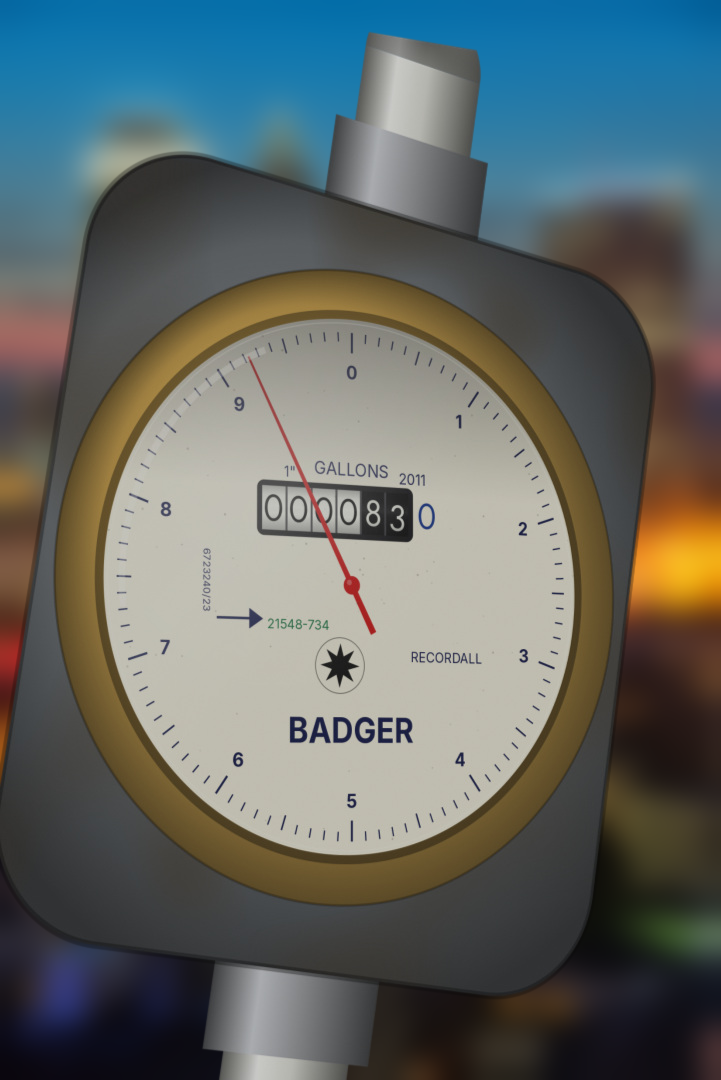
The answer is 829.2 gal
